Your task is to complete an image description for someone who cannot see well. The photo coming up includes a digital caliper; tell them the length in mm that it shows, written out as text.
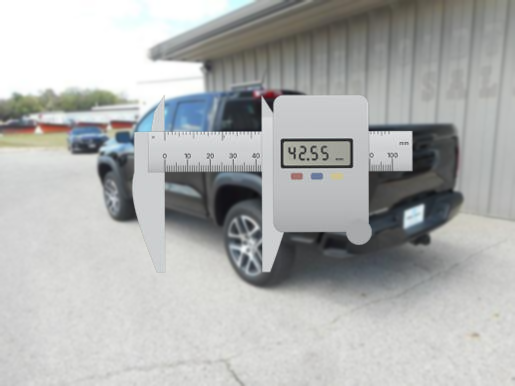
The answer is 42.55 mm
